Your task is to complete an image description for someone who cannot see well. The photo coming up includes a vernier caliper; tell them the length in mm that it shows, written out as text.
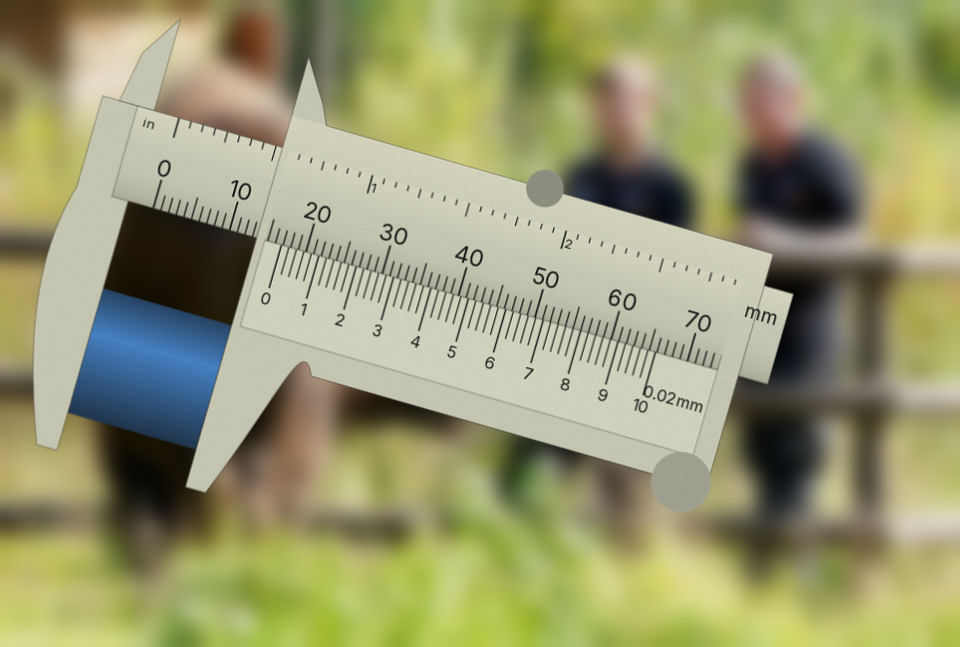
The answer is 16.8 mm
